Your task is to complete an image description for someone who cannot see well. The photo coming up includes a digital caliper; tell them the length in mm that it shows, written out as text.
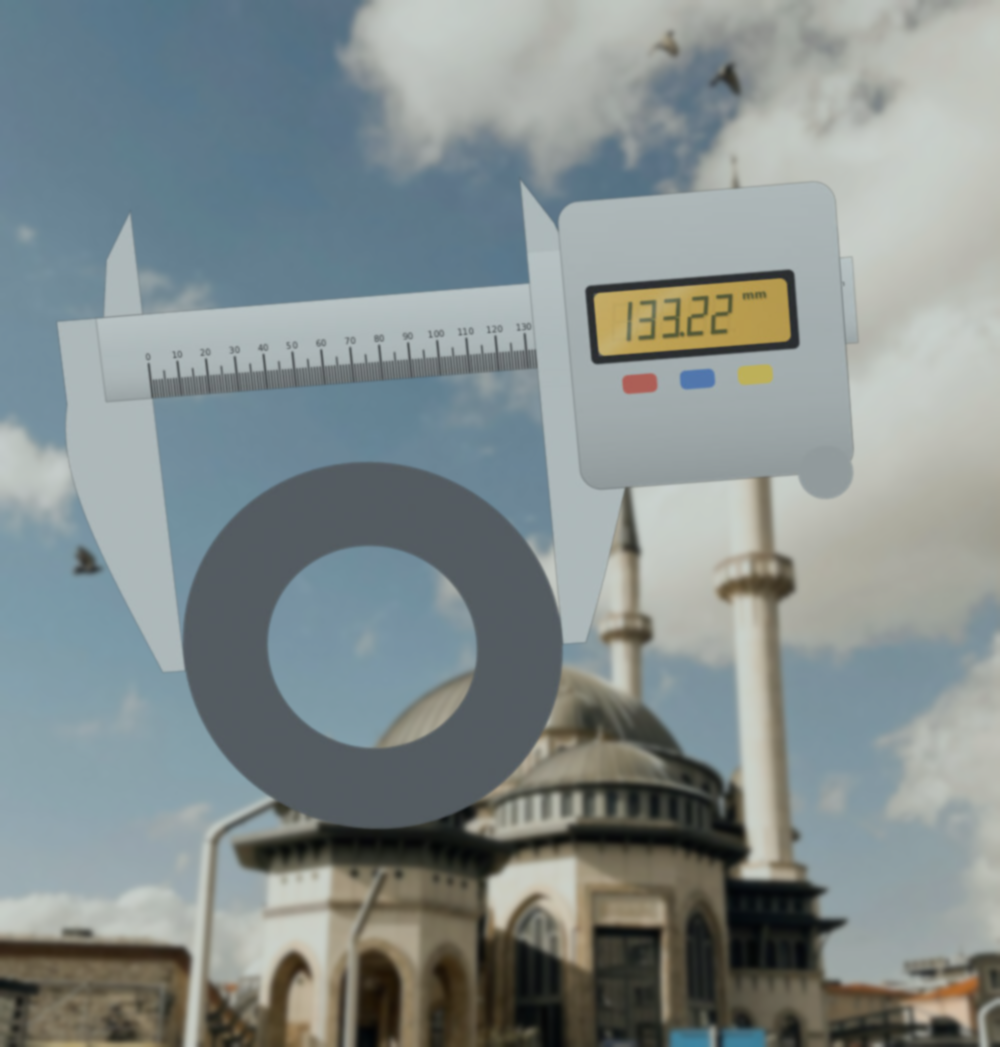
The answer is 133.22 mm
